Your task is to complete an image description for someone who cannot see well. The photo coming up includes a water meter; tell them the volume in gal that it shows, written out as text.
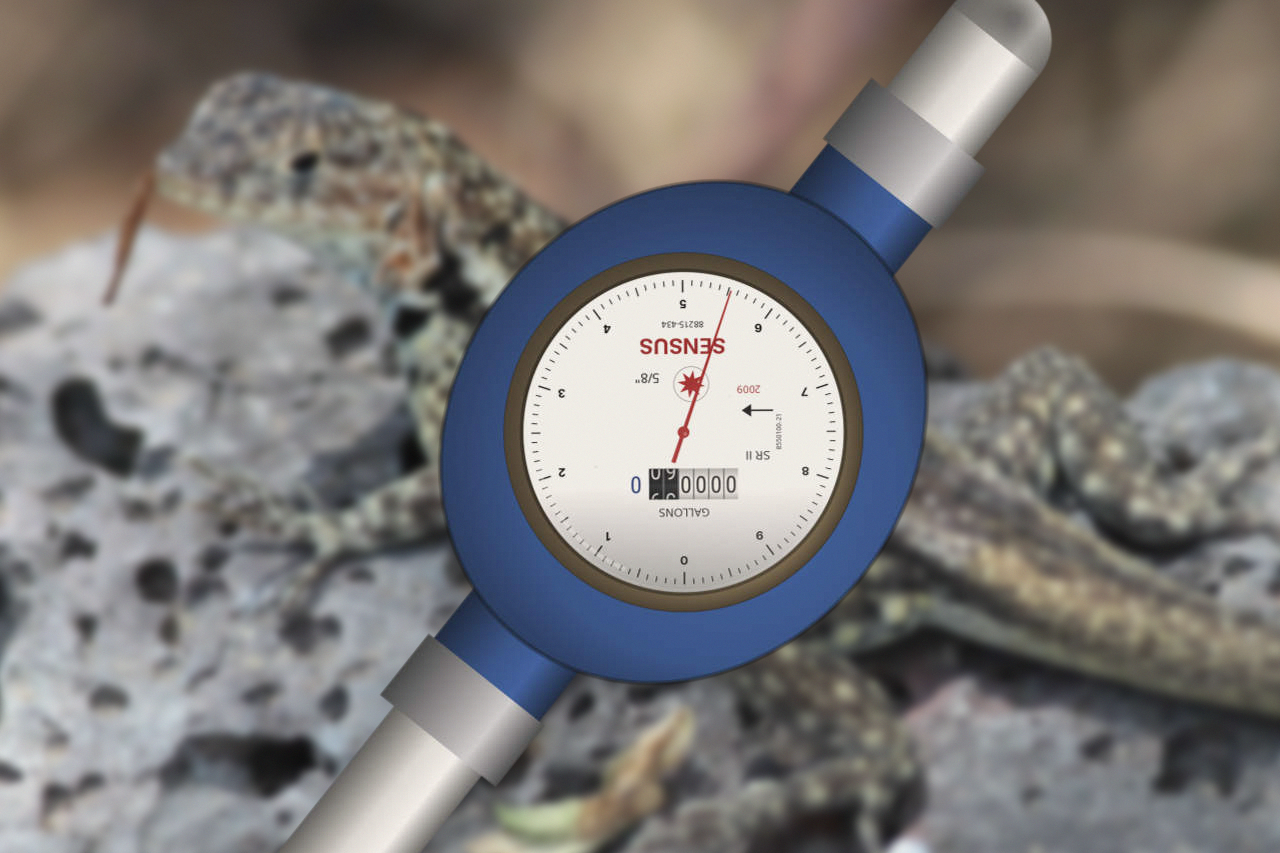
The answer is 595.5 gal
